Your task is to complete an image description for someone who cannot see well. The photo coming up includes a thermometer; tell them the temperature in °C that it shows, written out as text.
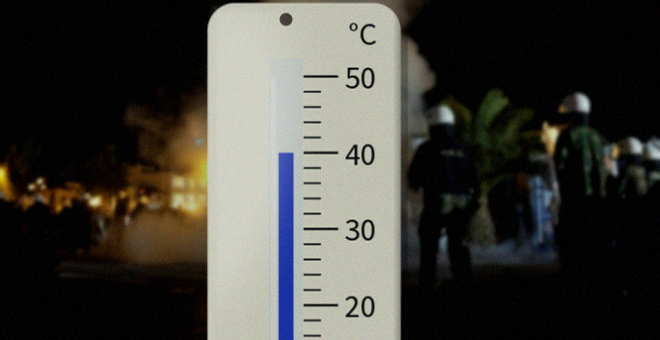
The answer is 40 °C
